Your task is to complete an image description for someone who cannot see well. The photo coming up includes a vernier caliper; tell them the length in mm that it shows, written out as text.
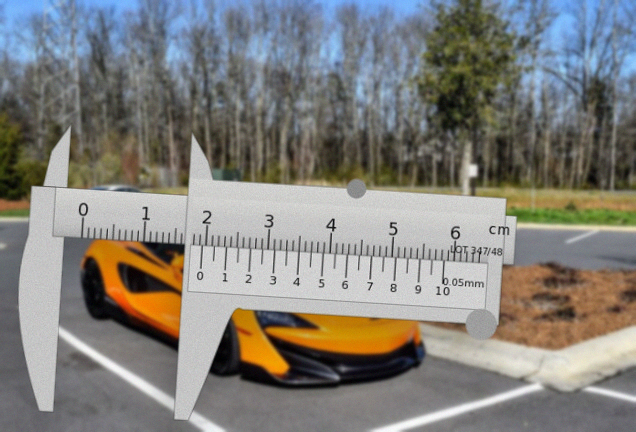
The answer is 19.4 mm
